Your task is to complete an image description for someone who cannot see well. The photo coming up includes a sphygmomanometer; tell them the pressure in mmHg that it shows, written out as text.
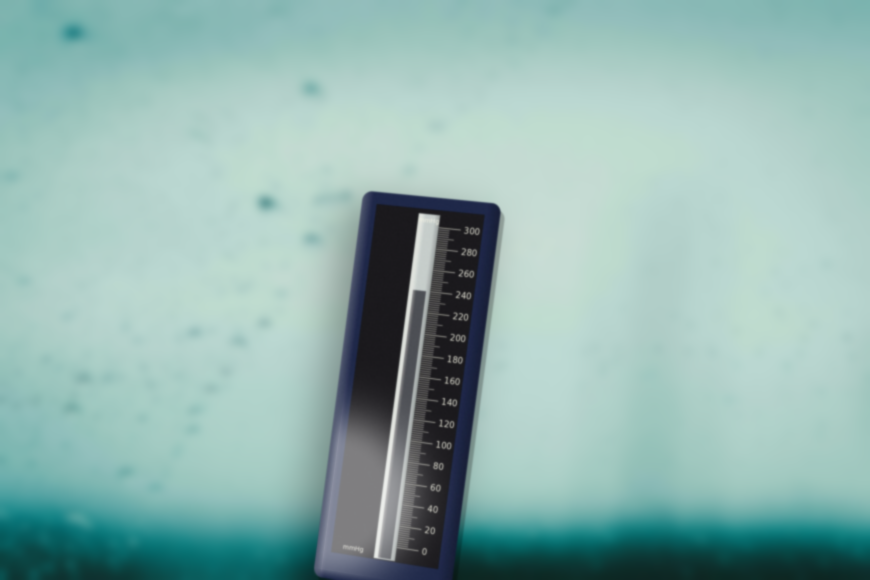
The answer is 240 mmHg
